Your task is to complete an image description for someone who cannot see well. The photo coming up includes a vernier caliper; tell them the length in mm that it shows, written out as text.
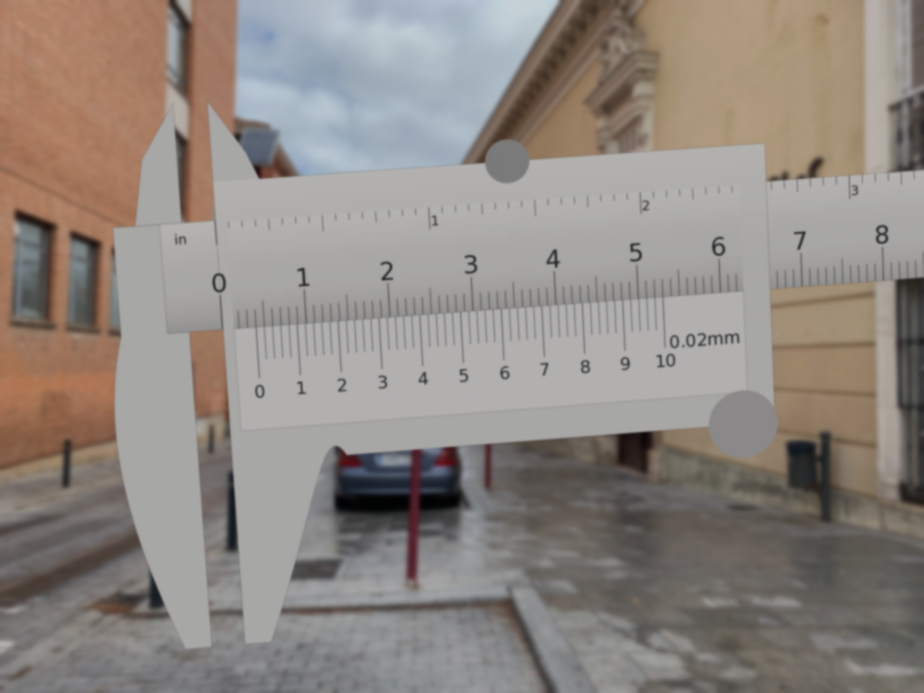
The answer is 4.0 mm
